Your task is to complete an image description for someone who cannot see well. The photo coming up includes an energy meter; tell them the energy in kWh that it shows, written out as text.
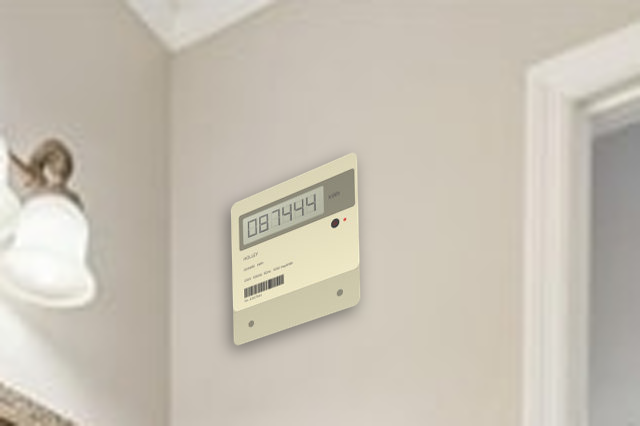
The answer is 87444 kWh
